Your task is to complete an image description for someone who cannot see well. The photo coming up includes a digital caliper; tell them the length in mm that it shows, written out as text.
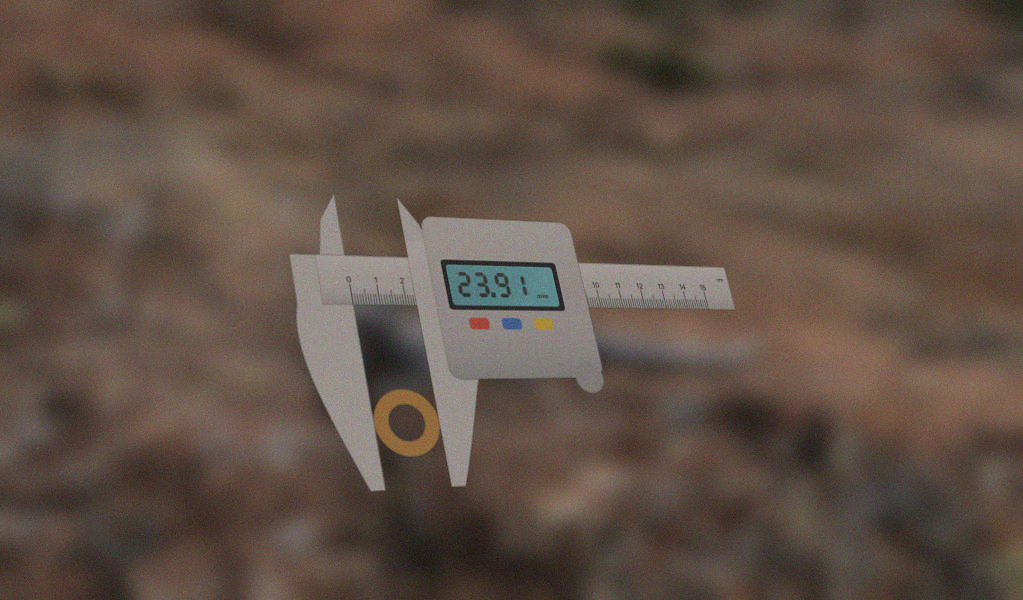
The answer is 23.91 mm
